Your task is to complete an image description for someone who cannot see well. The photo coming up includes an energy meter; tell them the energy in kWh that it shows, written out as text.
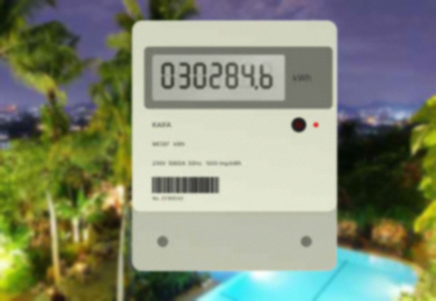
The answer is 30284.6 kWh
